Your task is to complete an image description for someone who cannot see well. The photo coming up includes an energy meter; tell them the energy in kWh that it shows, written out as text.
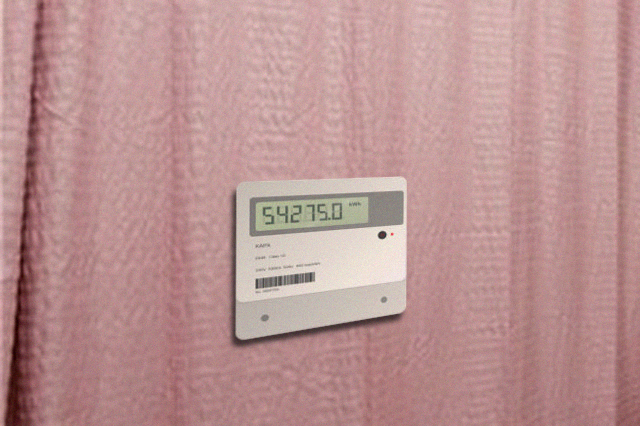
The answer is 54275.0 kWh
